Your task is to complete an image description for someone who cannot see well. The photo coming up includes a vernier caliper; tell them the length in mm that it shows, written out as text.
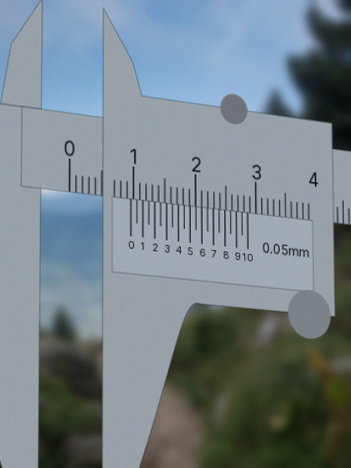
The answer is 9.6 mm
